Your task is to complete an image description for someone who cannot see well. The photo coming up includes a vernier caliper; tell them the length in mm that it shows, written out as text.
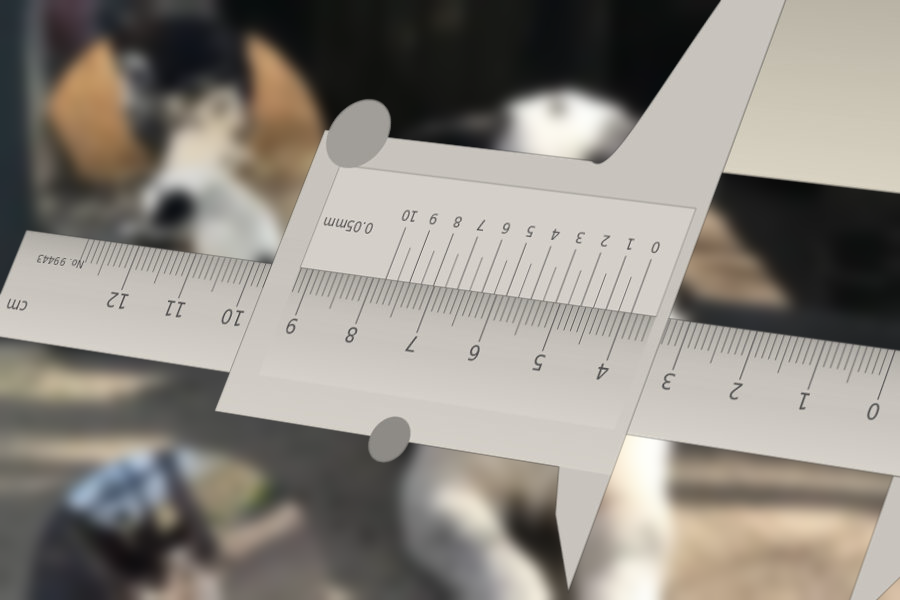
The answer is 39.0 mm
